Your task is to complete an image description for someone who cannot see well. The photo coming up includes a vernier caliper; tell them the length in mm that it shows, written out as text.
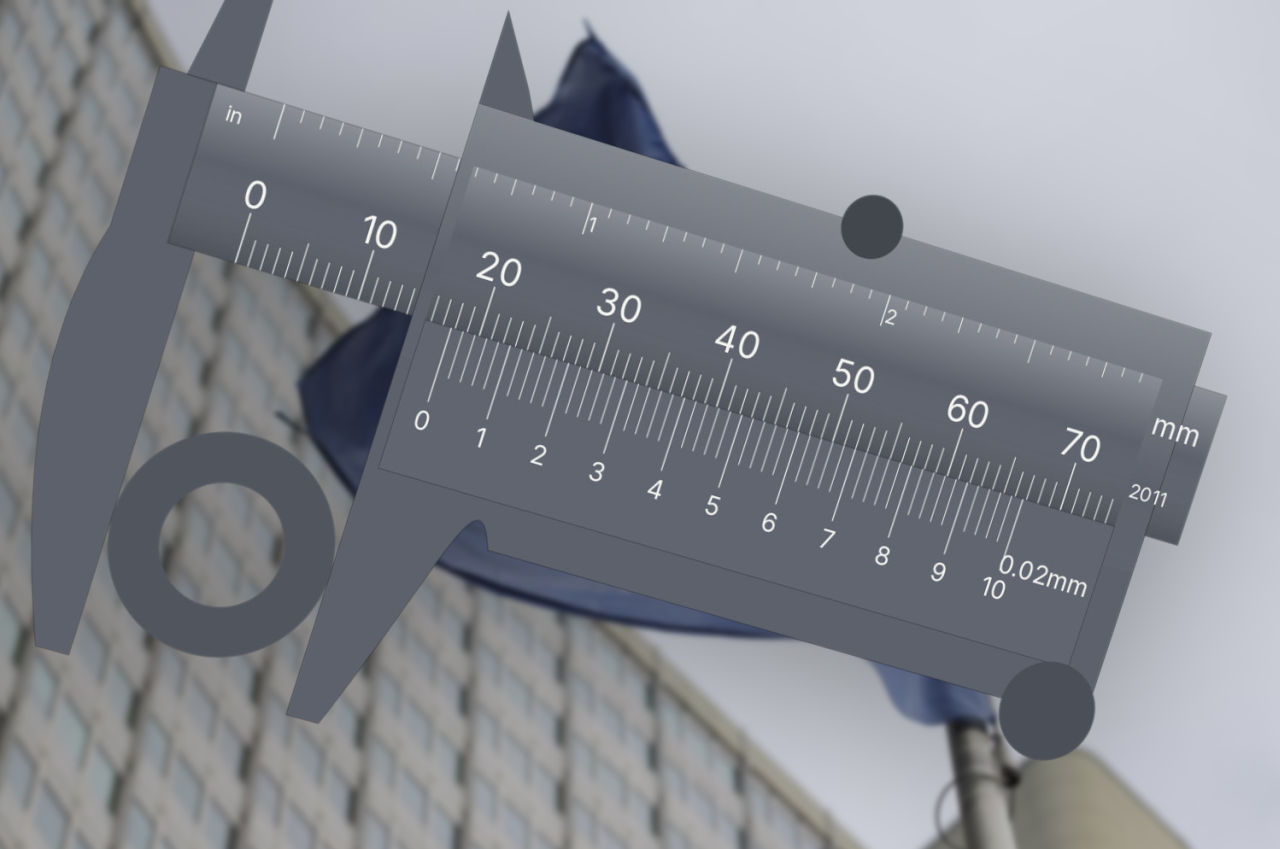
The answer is 17.7 mm
